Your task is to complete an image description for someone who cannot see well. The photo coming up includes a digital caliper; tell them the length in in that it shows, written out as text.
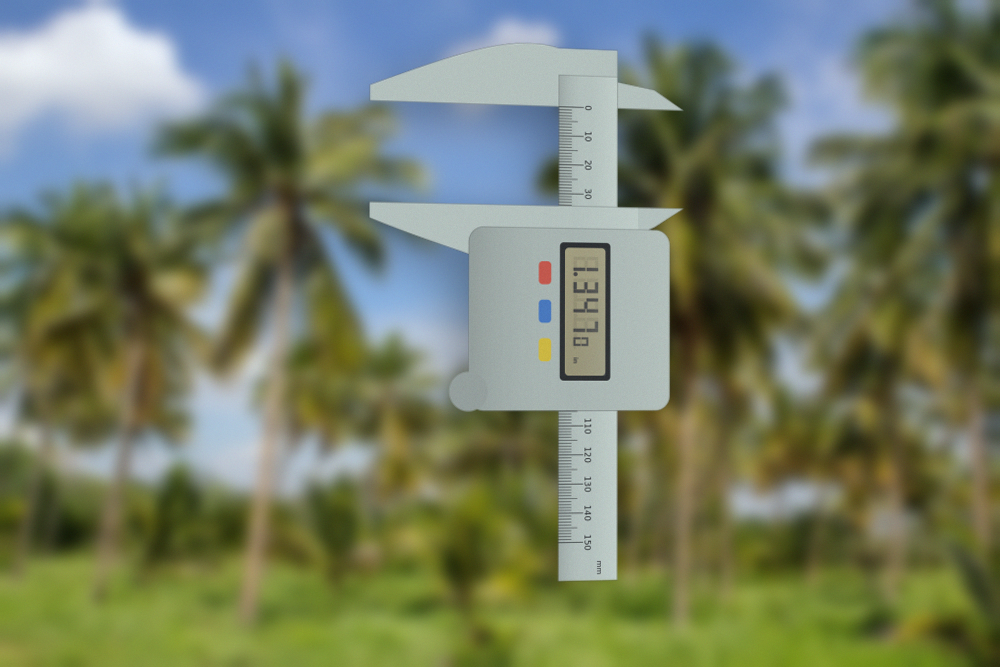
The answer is 1.3470 in
